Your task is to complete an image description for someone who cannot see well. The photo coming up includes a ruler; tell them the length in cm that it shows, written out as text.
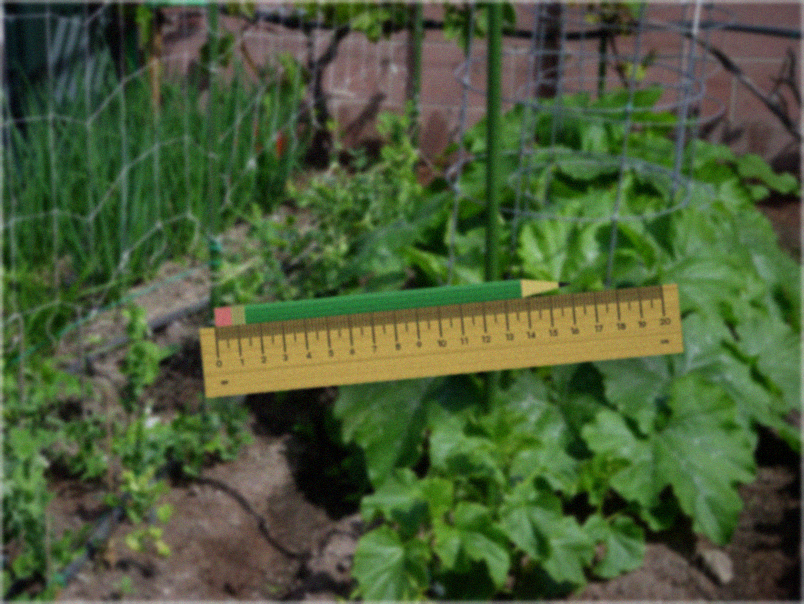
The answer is 16 cm
